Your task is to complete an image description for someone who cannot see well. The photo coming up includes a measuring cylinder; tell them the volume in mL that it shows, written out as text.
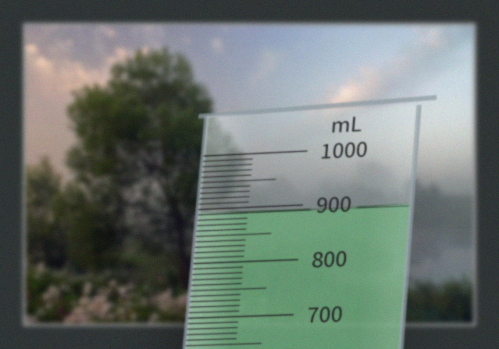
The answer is 890 mL
